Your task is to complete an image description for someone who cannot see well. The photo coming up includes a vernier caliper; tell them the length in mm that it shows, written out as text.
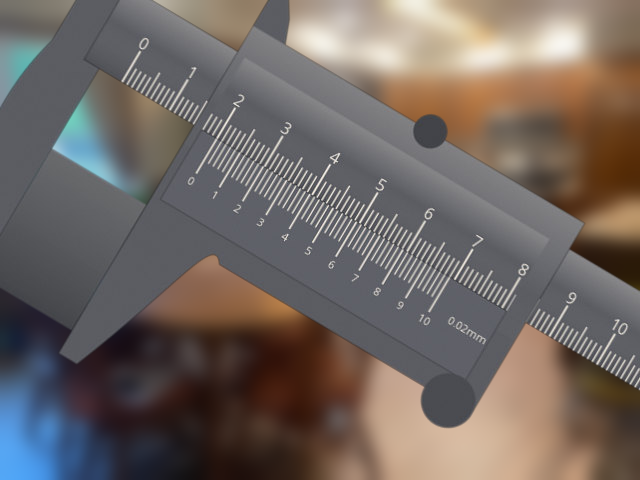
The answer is 20.0 mm
